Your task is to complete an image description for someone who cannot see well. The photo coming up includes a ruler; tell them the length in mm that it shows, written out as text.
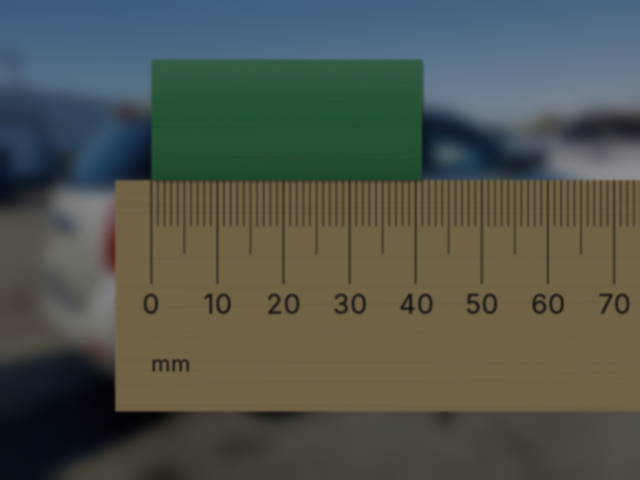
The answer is 41 mm
